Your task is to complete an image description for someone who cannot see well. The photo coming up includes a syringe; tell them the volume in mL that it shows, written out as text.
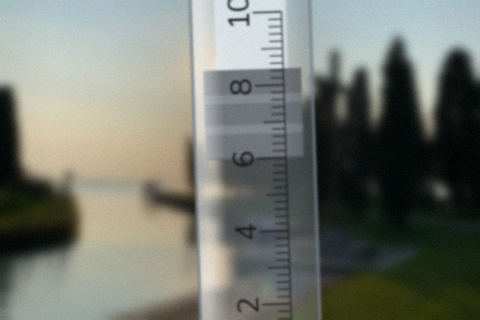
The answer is 6 mL
